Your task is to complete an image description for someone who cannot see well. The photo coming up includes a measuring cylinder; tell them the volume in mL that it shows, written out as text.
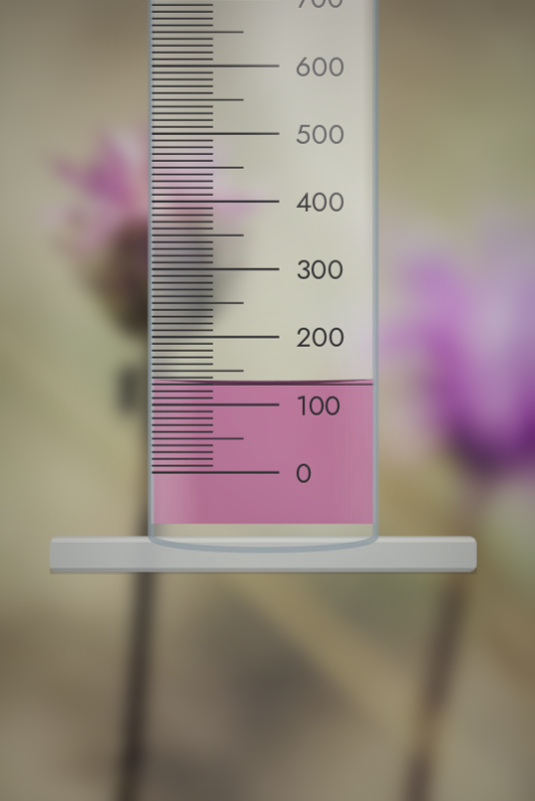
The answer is 130 mL
